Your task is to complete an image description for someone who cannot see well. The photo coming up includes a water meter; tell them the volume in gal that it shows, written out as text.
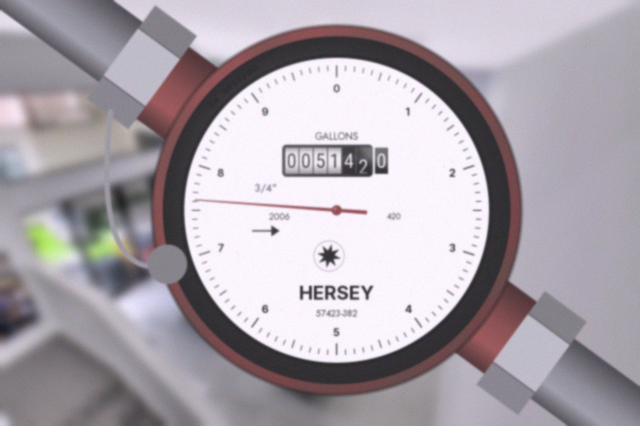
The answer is 51417.6 gal
